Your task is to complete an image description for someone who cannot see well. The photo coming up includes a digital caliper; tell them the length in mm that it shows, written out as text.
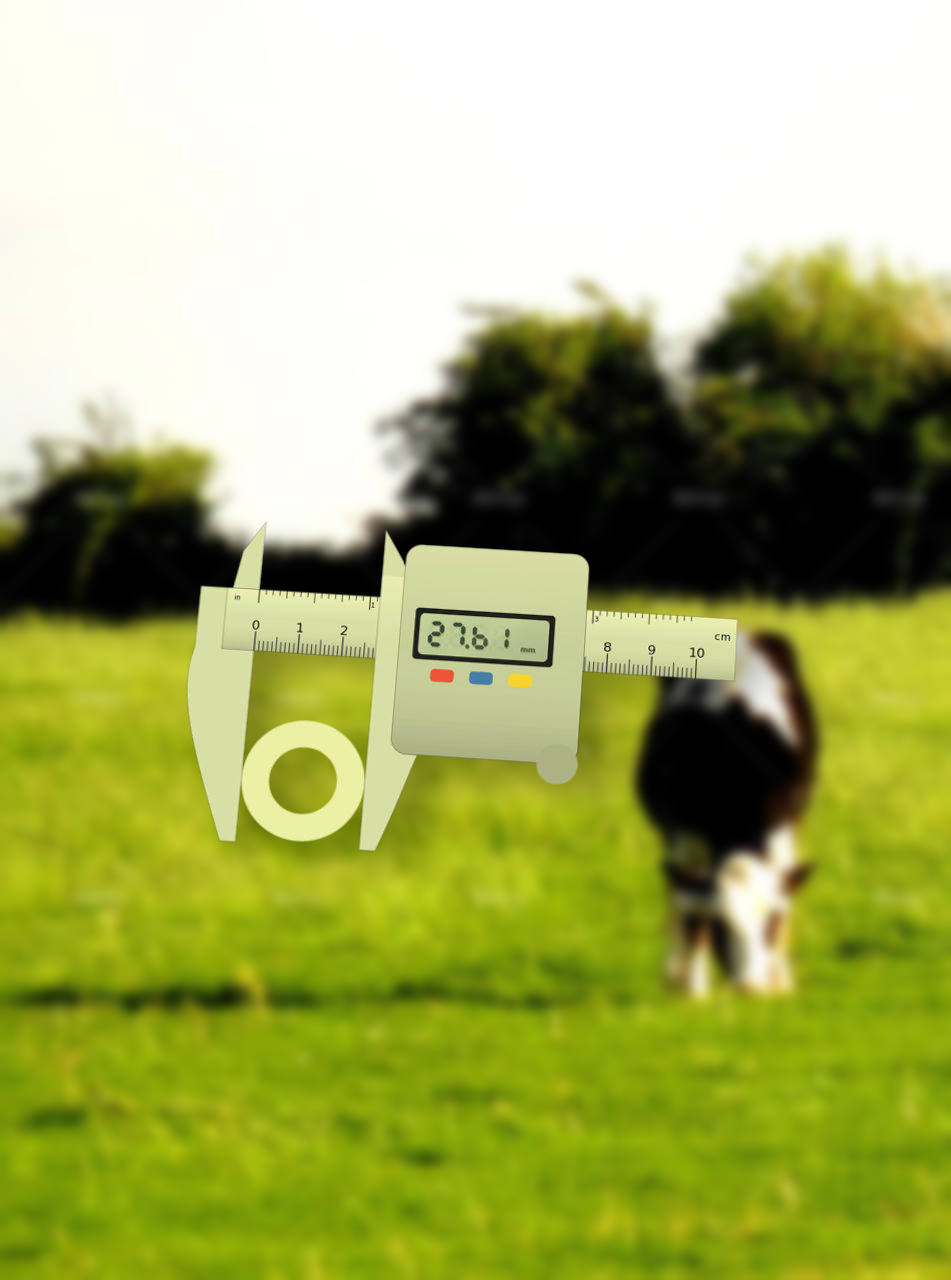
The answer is 27.61 mm
